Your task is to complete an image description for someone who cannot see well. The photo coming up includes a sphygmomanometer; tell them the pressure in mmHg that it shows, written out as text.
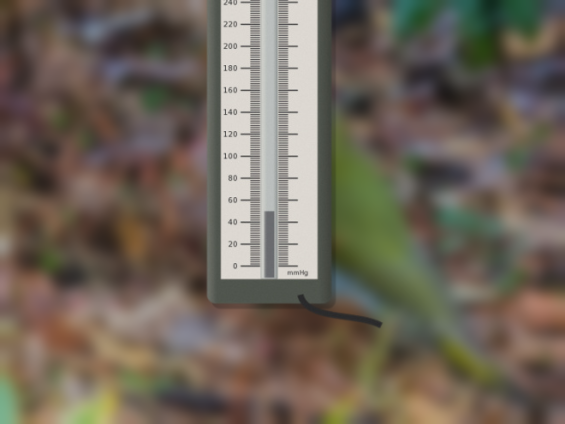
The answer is 50 mmHg
